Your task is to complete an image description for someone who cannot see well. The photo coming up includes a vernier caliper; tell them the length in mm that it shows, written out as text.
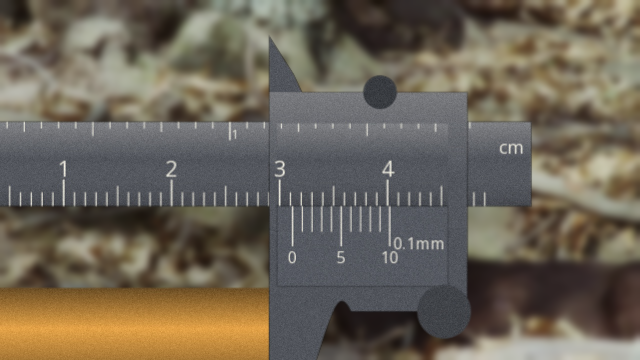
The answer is 31.2 mm
